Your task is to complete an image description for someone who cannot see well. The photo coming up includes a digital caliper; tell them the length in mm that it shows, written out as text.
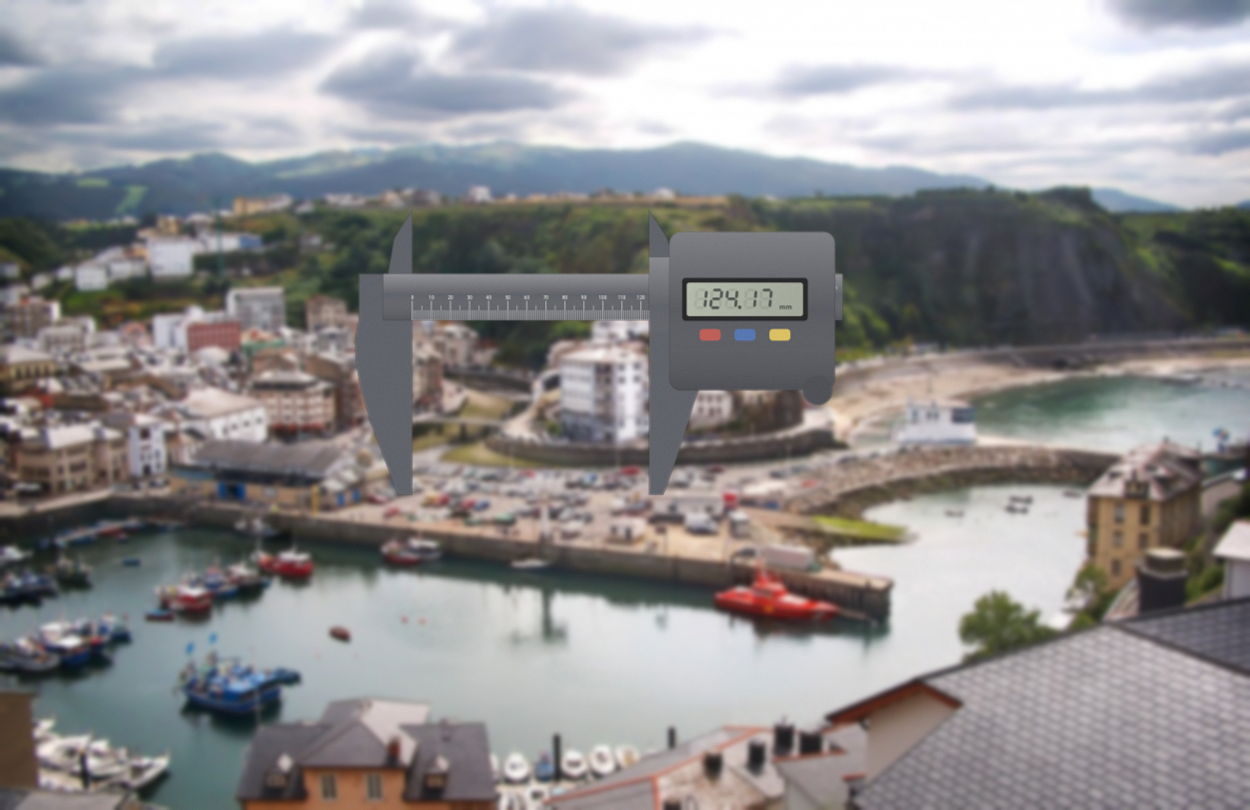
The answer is 124.17 mm
